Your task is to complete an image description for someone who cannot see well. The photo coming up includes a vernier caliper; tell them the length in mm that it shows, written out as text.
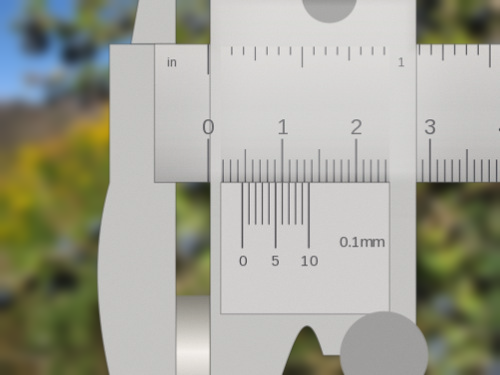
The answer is 4.6 mm
